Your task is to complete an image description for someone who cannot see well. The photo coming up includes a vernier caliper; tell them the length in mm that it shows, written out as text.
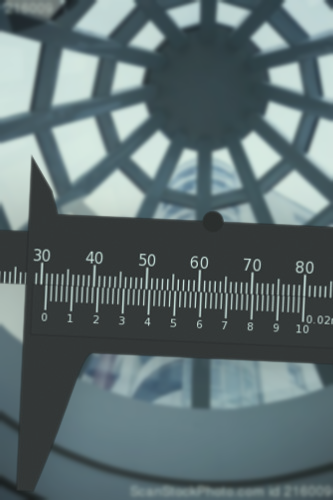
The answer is 31.0 mm
